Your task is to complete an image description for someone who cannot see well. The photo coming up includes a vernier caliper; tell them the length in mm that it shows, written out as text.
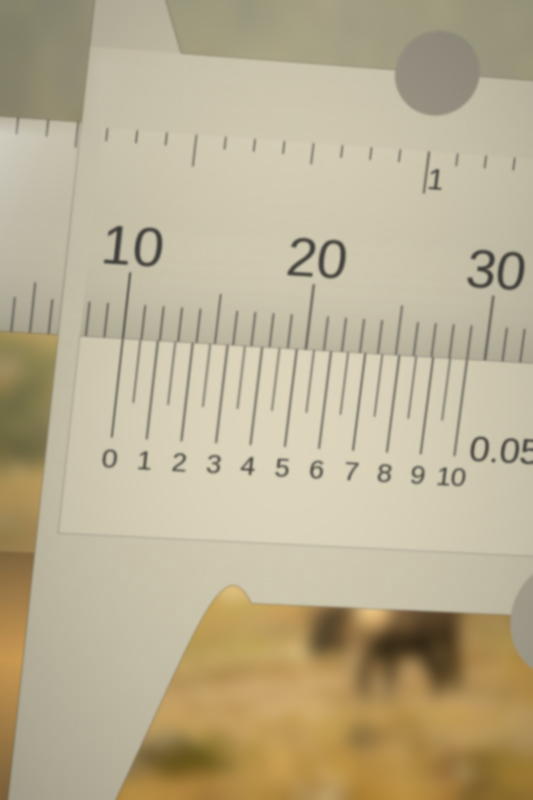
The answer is 10.0 mm
